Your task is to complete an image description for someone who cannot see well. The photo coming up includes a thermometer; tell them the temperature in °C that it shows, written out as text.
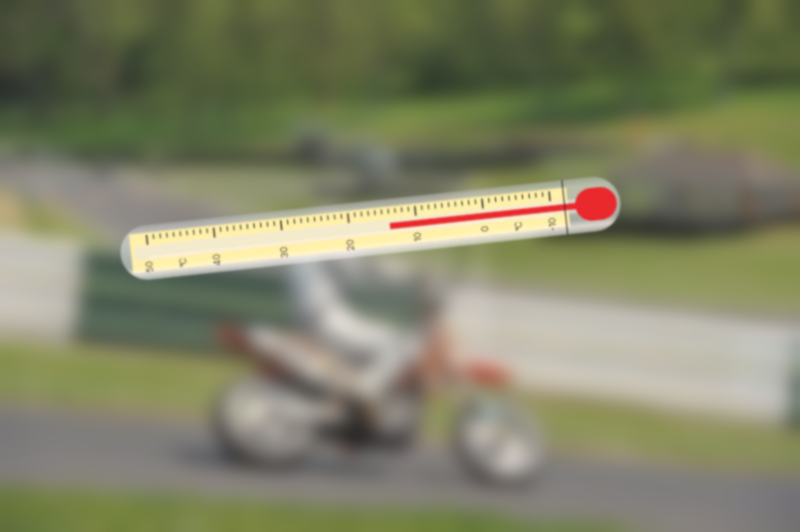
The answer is 14 °C
